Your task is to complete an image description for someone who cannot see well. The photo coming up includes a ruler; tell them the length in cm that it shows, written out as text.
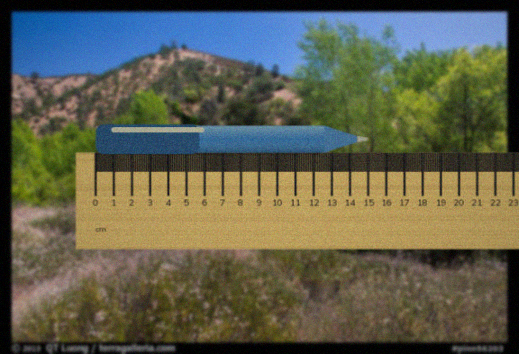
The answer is 15 cm
